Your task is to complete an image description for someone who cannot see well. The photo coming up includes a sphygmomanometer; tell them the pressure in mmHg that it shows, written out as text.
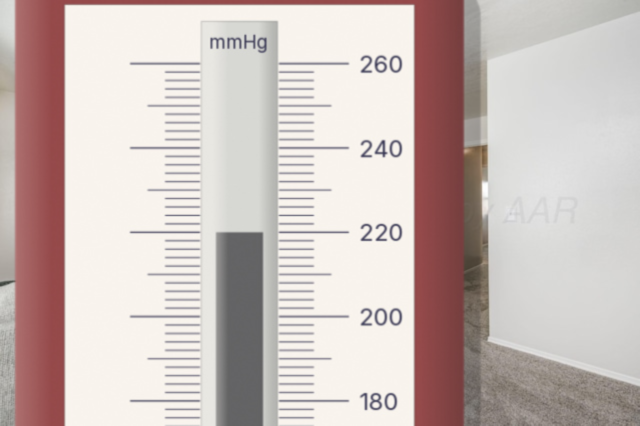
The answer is 220 mmHg
